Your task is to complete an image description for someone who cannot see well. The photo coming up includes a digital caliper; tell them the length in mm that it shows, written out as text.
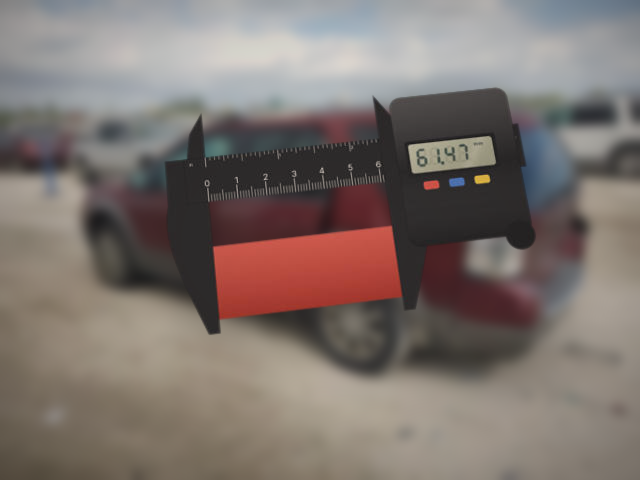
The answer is 61.47 mm
